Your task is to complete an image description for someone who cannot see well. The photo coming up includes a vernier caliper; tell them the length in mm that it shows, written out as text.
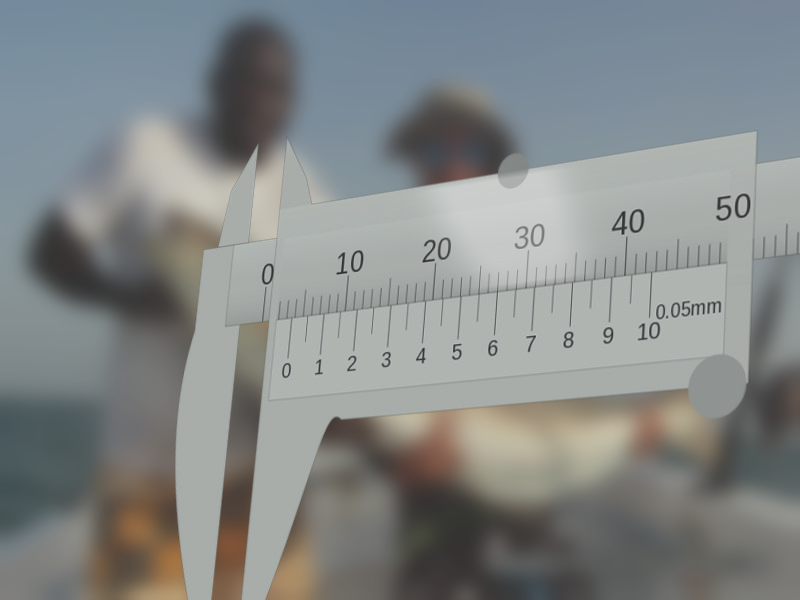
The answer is 3.6 mm
